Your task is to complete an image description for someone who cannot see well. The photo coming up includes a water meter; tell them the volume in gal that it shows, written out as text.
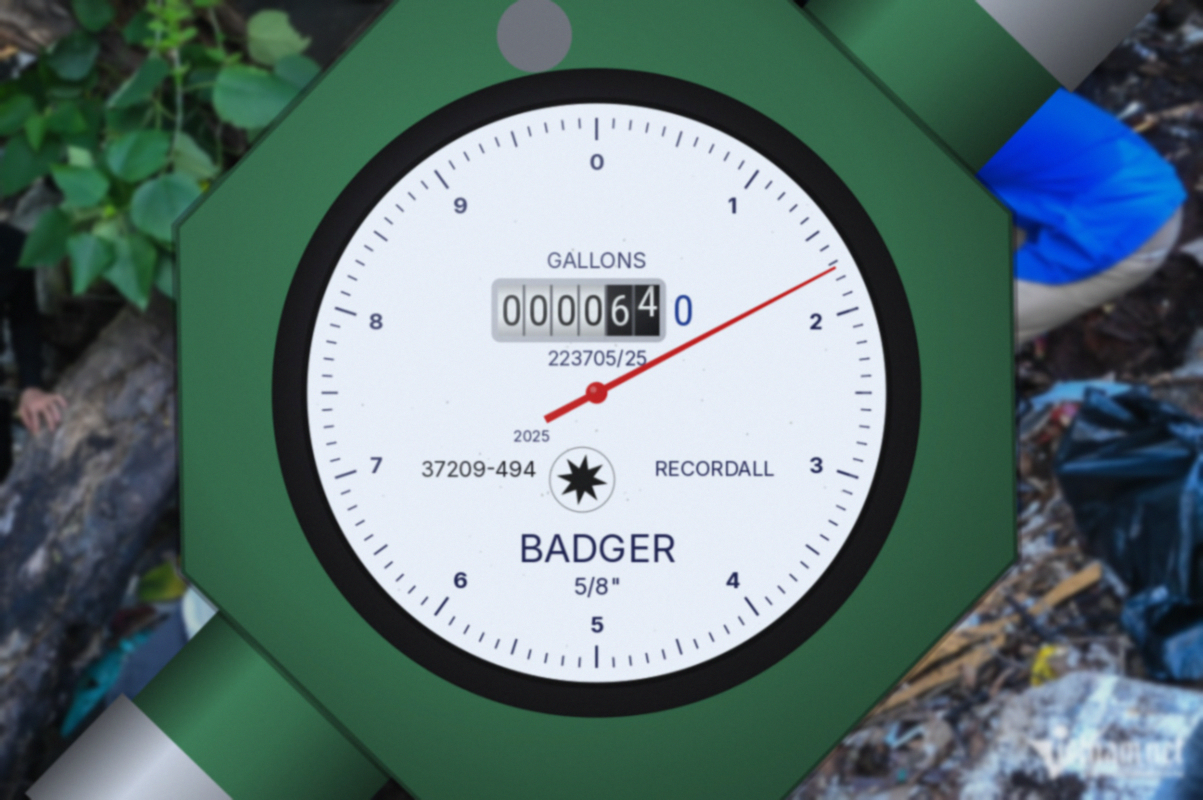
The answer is 641.7 gal
